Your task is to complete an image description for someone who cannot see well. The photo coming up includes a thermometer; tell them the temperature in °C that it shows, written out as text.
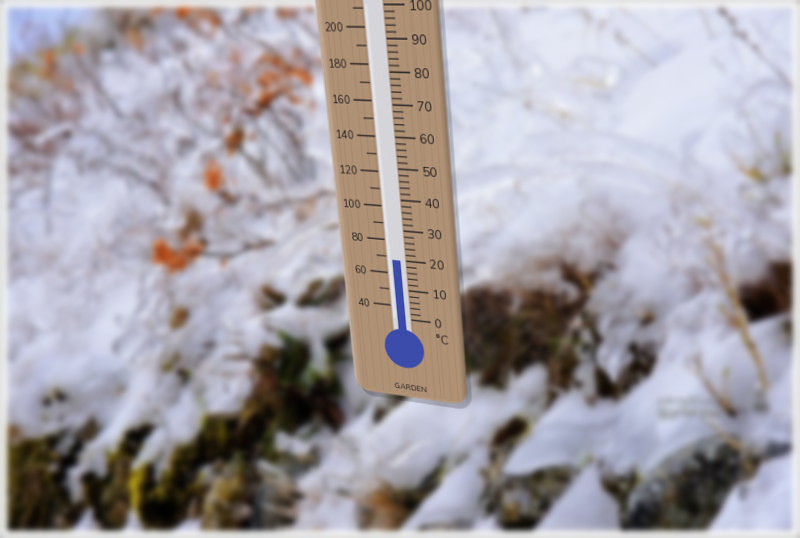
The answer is 20 °C
